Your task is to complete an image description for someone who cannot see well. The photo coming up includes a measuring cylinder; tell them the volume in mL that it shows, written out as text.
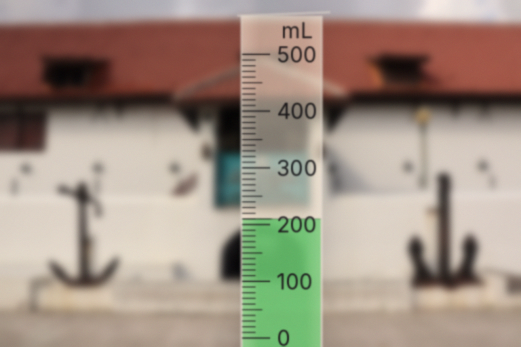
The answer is 210 mL
